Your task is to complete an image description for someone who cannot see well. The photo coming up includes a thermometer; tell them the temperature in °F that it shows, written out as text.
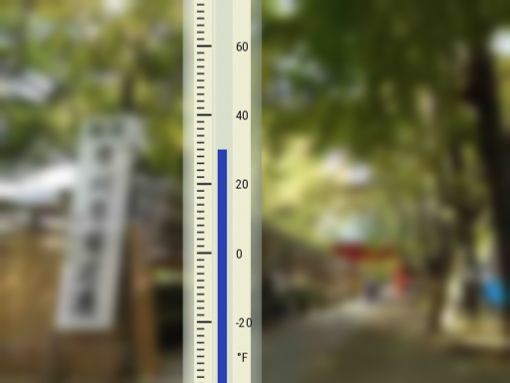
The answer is 30 °F
